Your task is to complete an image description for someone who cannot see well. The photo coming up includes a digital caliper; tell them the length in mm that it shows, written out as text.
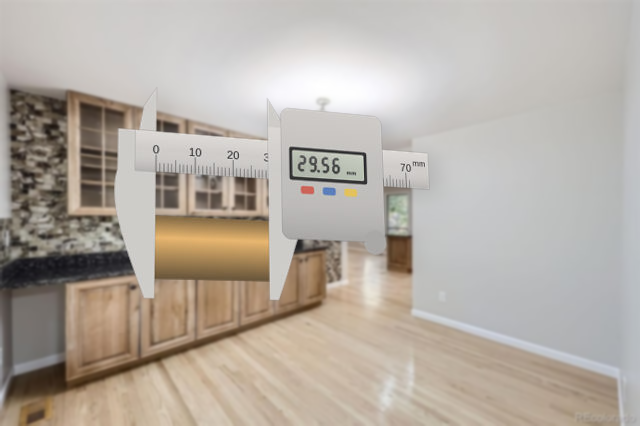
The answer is 29.56 mm
